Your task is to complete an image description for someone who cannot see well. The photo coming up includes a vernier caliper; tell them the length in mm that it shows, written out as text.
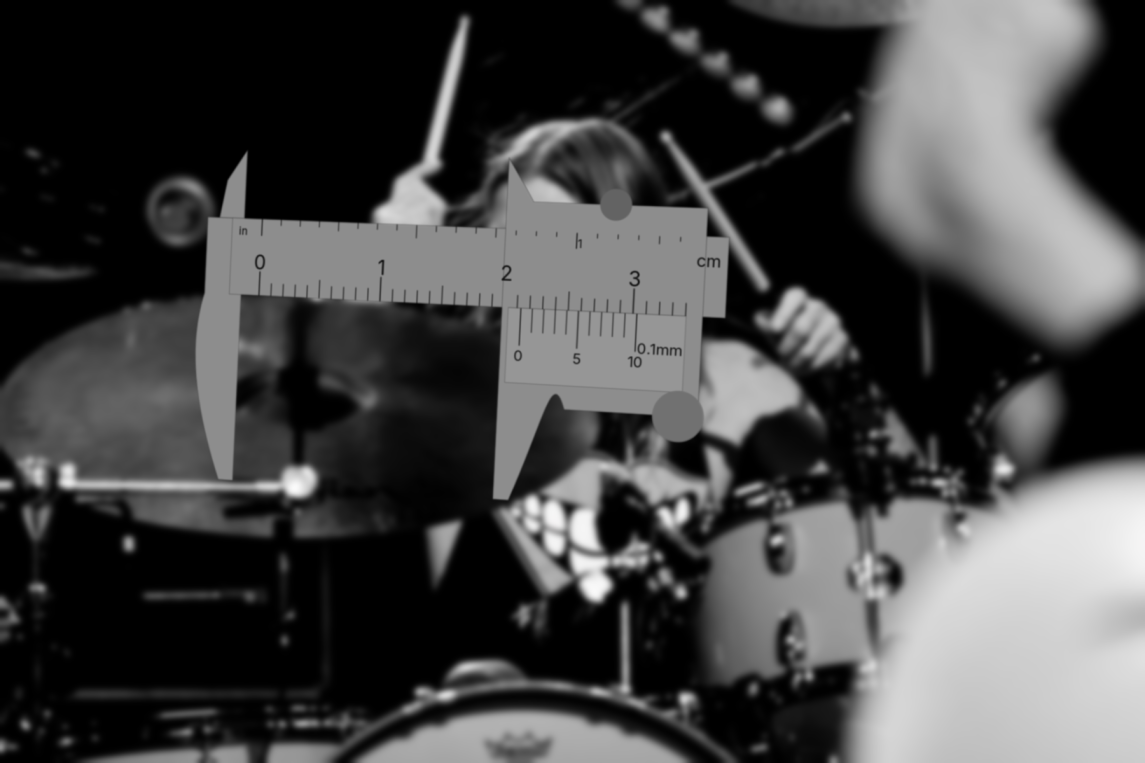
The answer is 21.3 mm
